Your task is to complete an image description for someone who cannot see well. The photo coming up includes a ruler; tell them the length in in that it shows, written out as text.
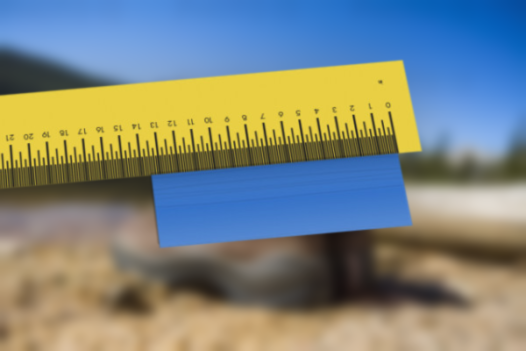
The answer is 13.5 in
